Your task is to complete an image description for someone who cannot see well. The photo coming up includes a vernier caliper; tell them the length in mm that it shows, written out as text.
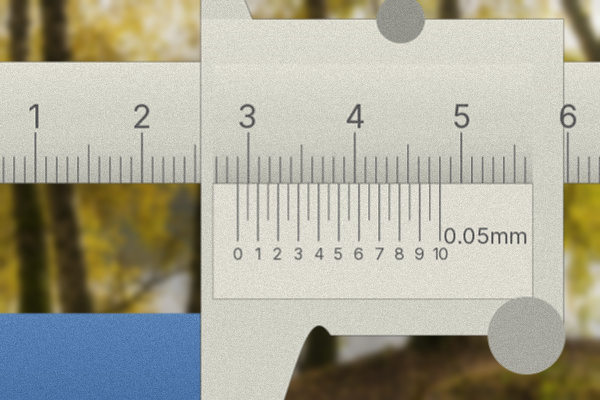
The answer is 29.0 mm
